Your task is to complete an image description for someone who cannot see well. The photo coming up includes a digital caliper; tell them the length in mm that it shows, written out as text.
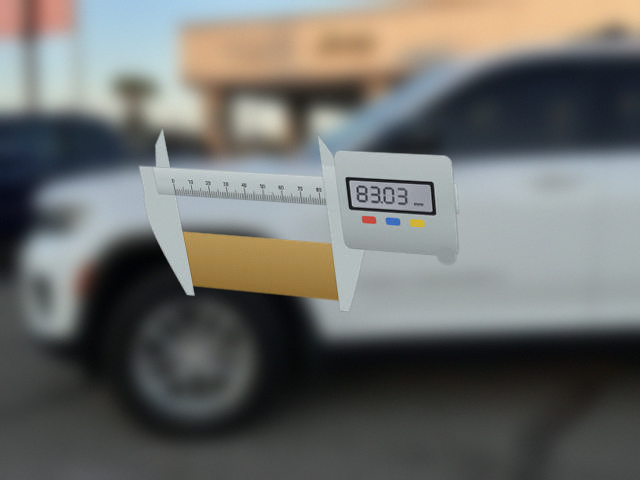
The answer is 83.03 mm
